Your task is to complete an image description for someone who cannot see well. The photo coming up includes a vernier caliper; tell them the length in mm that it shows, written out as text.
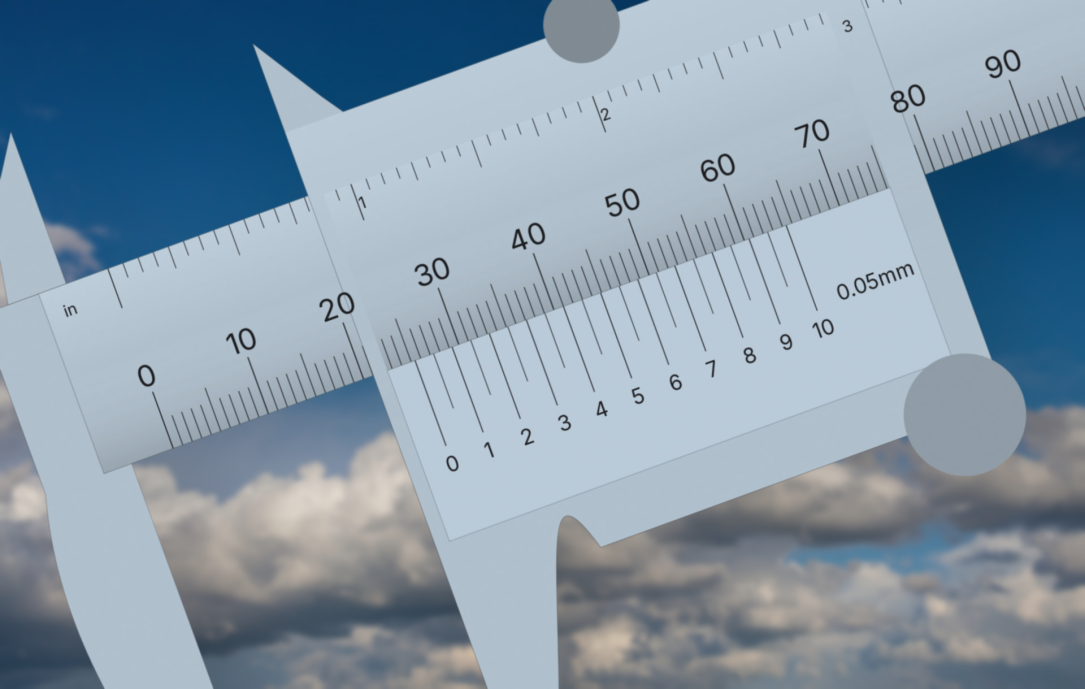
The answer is 25.4 mm
